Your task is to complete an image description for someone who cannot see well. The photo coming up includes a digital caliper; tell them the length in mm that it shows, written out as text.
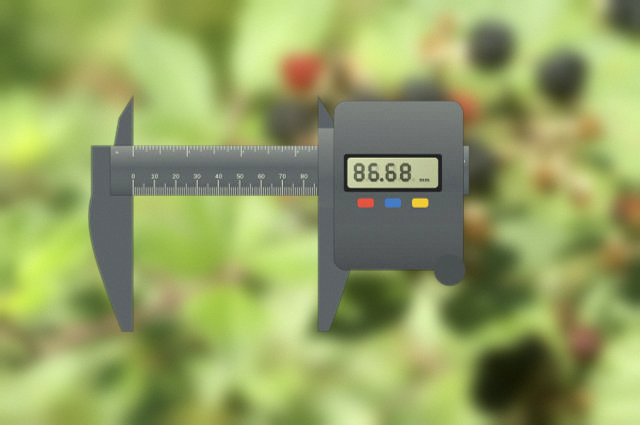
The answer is 86.68 mm
